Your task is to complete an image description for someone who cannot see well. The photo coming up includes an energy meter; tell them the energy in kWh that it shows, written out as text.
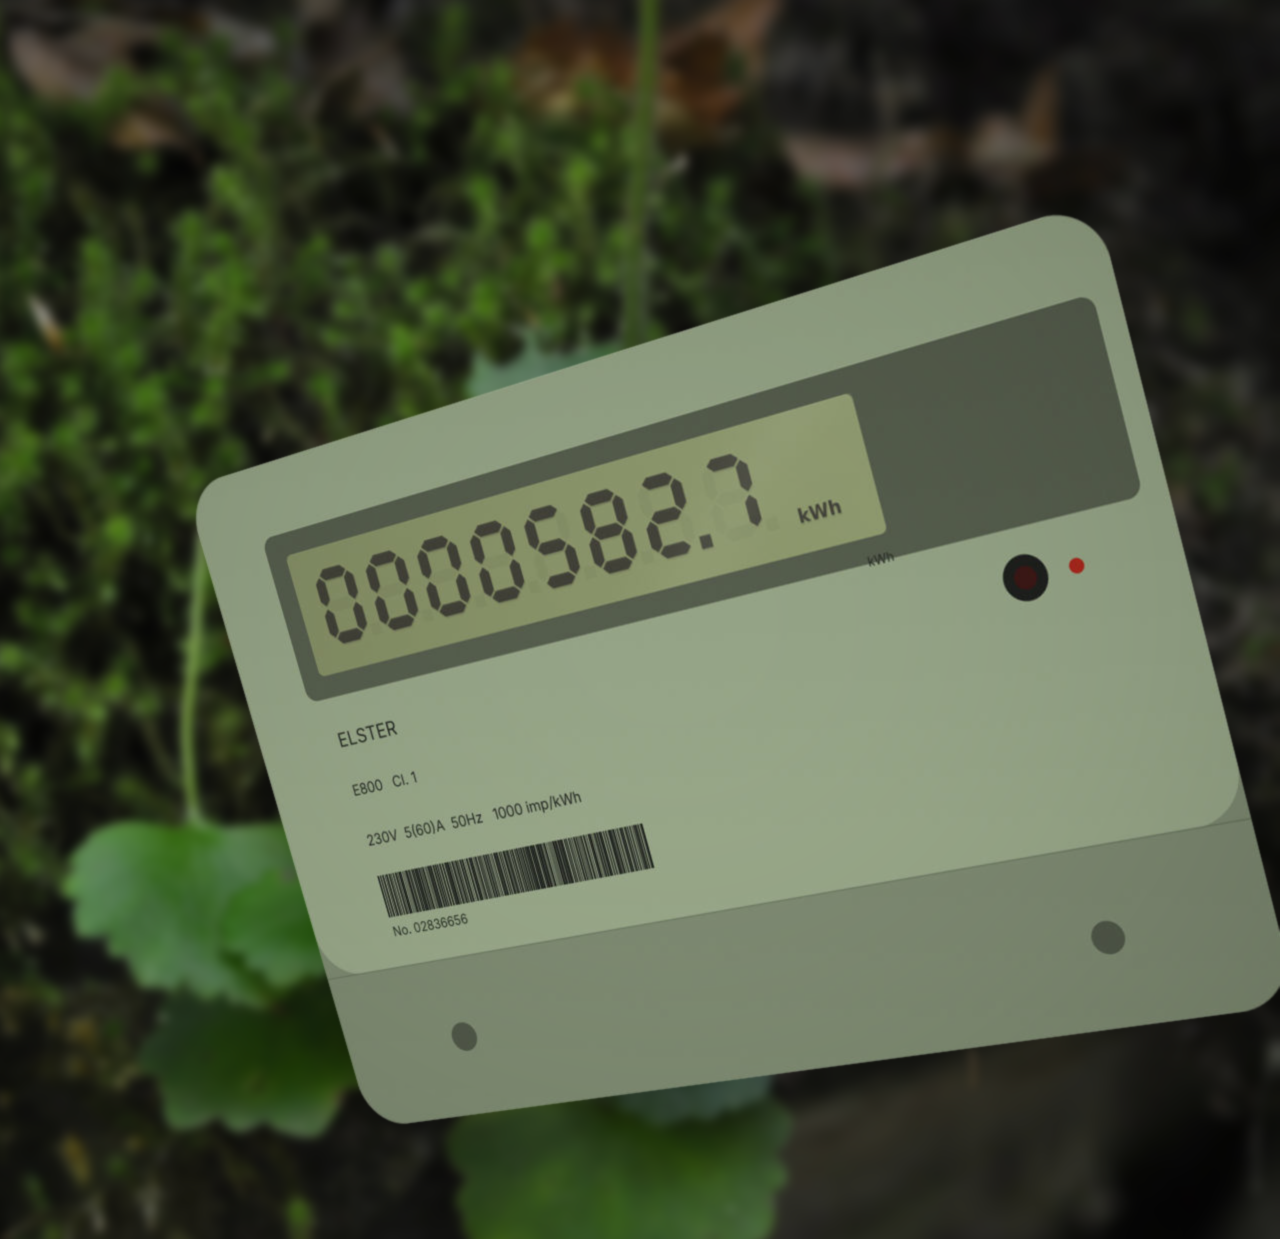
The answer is 582.7 kWh
